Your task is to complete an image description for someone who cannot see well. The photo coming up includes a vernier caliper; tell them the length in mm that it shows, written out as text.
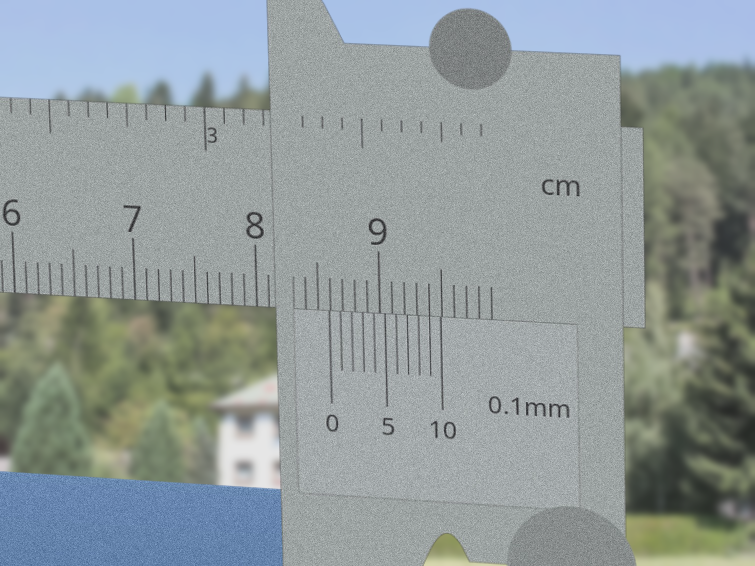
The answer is 85.9 mm
